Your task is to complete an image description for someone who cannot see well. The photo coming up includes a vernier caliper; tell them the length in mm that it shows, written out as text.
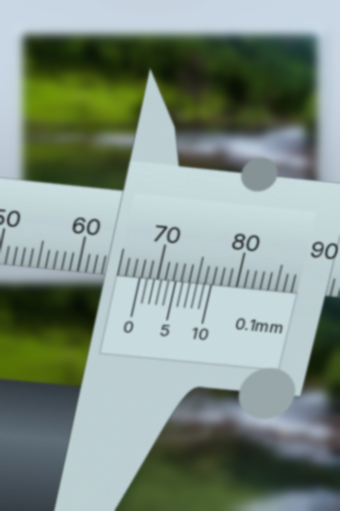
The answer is 67.8 mm
